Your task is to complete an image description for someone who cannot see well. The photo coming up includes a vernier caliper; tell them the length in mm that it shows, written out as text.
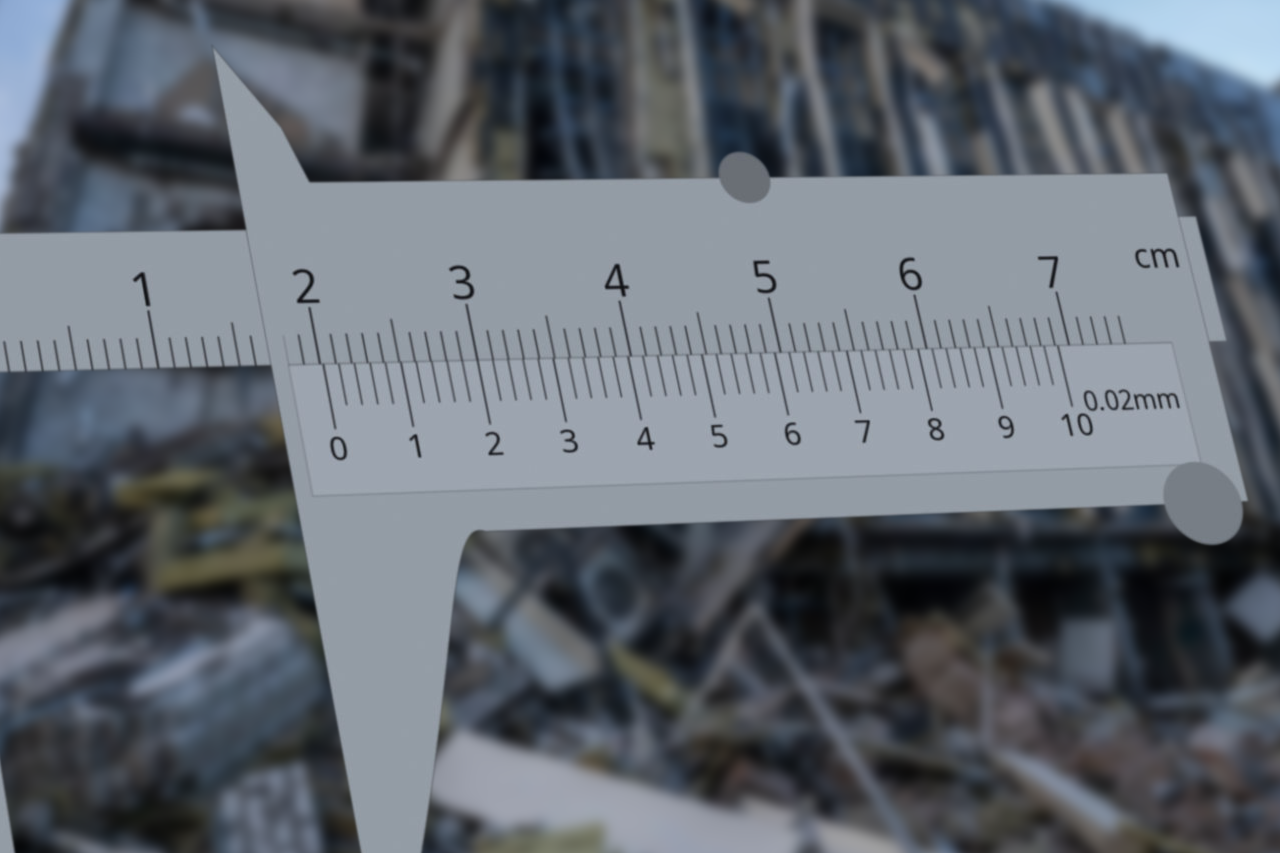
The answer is 20.2 mm
